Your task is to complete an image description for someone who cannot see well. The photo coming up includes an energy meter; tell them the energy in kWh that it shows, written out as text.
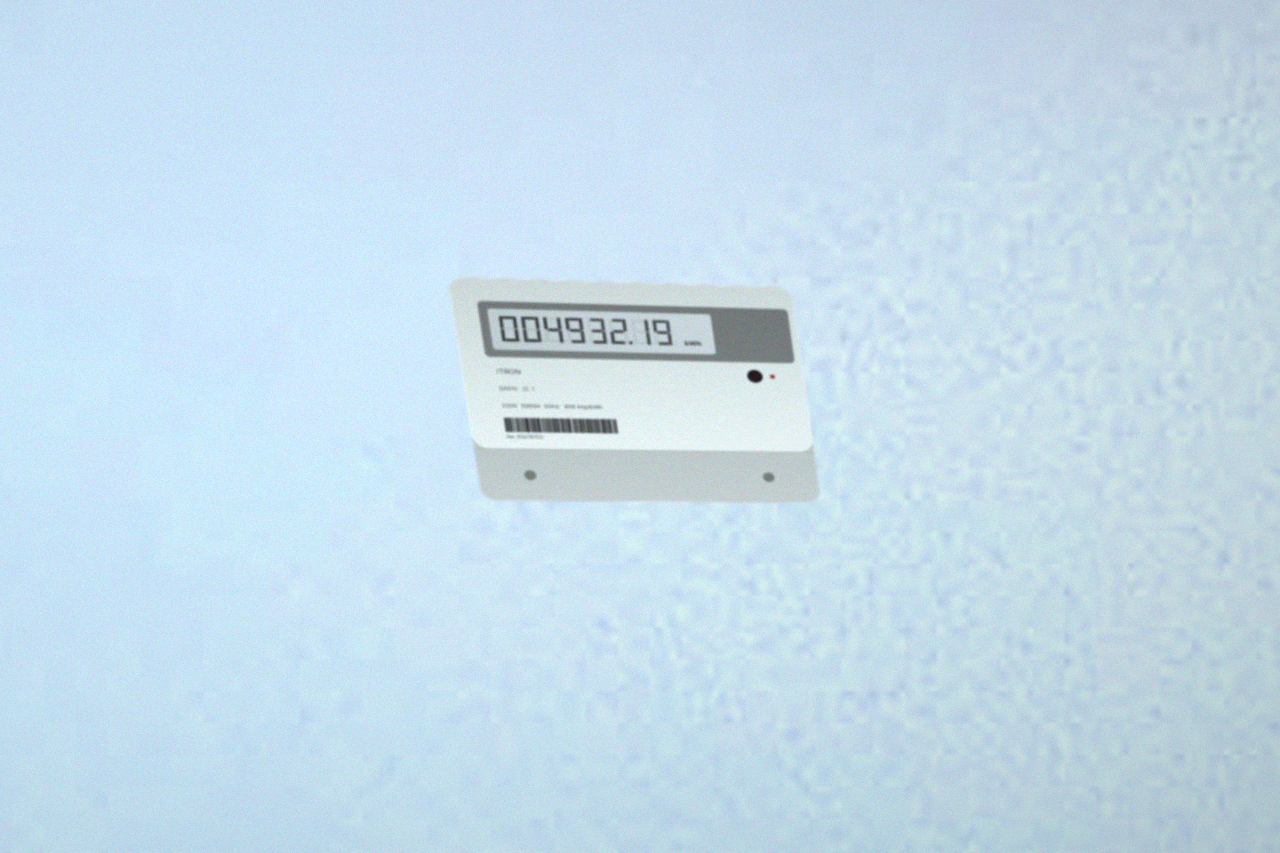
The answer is 4932.19 kWh
